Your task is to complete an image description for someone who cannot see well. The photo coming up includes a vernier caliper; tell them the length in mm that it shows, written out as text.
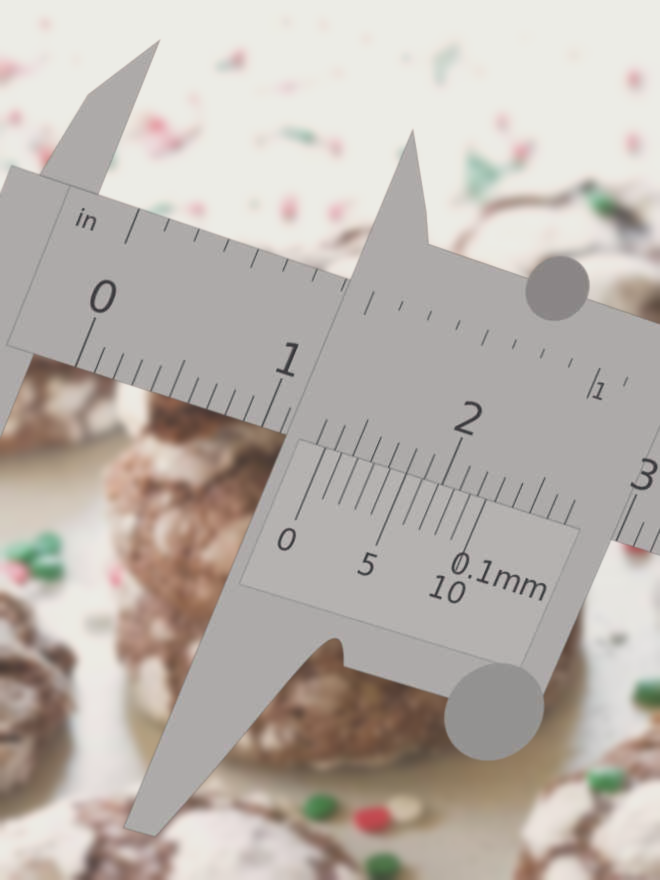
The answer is 13.5 mm
